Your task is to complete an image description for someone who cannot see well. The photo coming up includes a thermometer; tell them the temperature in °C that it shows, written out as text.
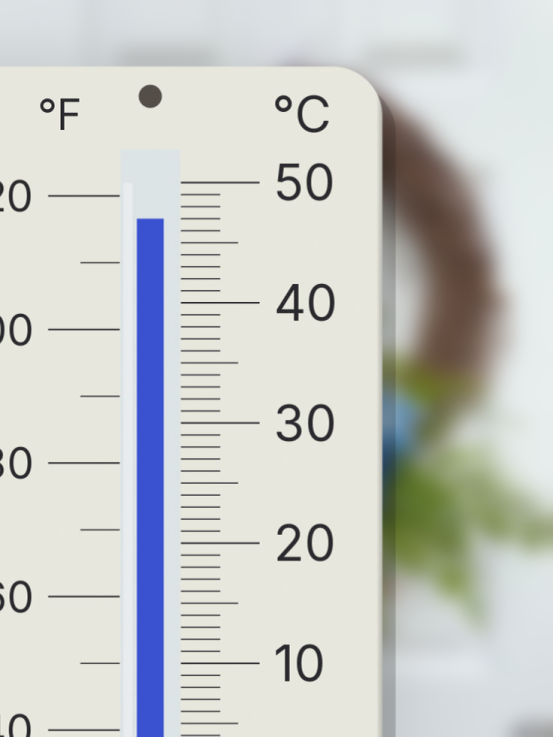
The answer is 47 °C
